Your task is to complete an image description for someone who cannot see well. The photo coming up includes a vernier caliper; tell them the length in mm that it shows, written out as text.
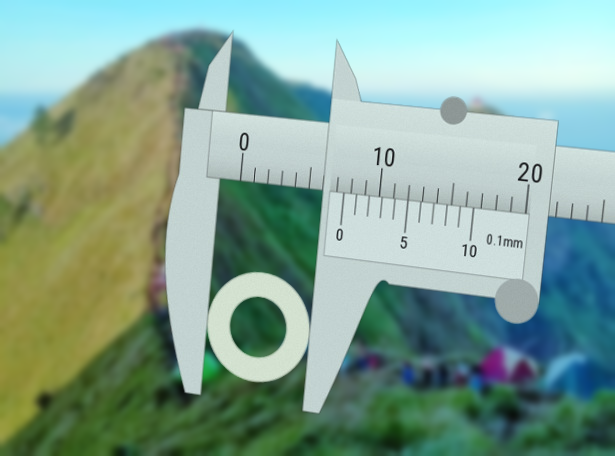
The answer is 7.5 mm
